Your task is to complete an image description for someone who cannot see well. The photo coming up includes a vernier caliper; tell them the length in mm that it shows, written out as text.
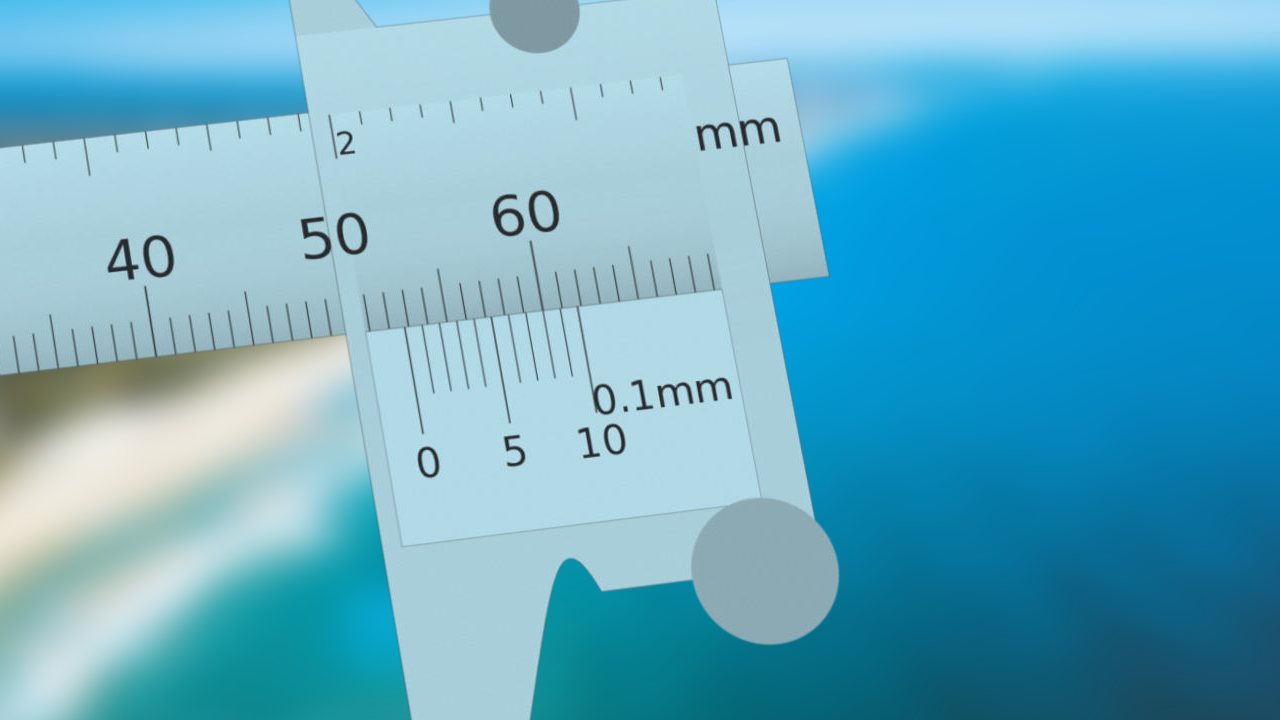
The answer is 52.8 mm
